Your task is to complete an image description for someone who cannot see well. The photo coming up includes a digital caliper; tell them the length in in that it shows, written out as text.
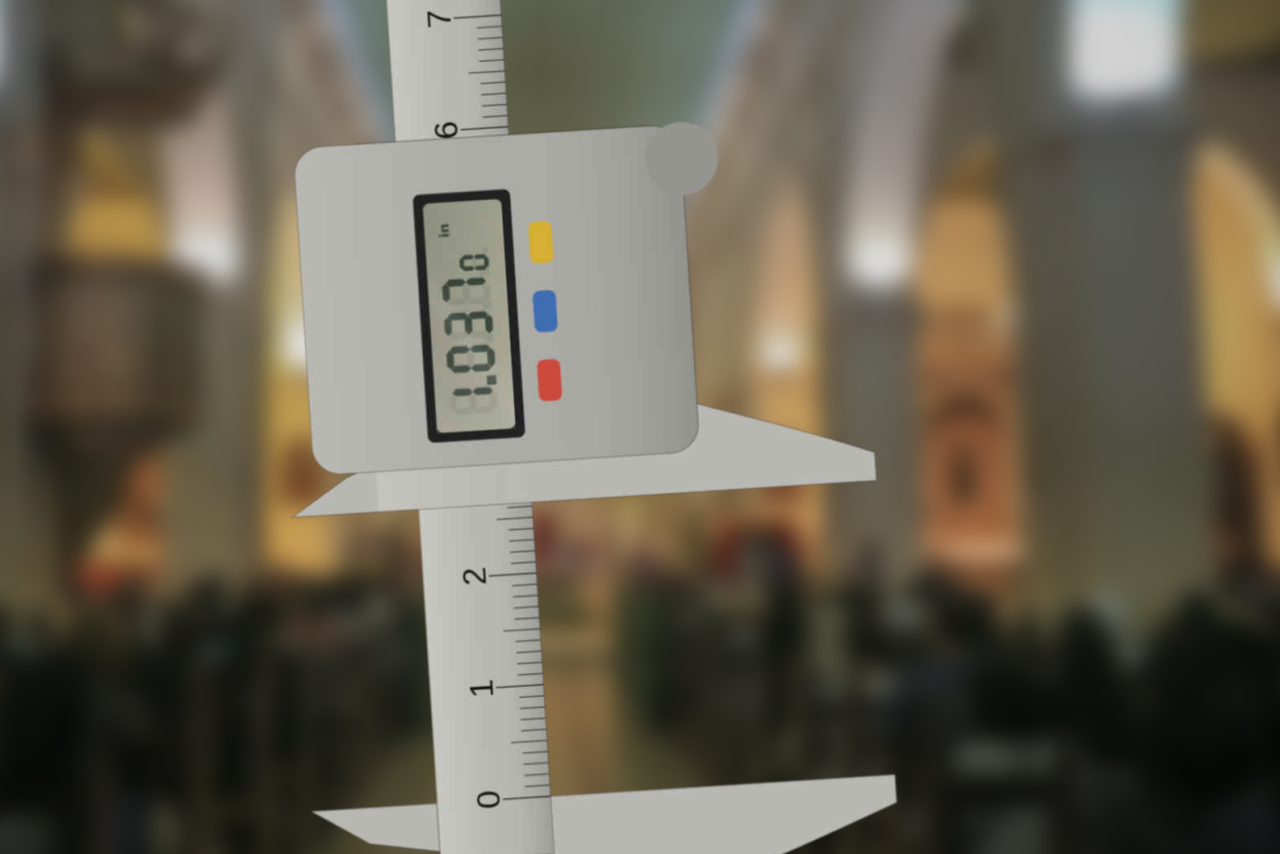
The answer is 1.0370 in
